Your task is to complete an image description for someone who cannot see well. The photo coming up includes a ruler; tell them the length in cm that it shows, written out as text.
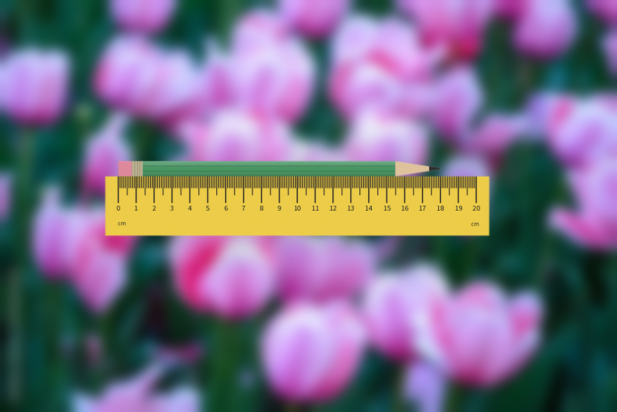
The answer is 18 cm
